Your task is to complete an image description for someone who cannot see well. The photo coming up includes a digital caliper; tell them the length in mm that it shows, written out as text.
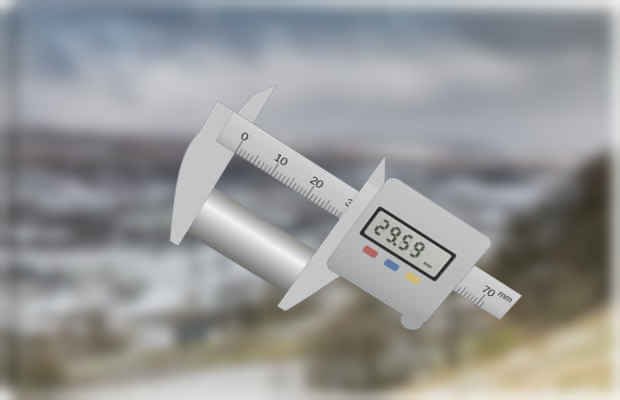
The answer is 29.59 mm
